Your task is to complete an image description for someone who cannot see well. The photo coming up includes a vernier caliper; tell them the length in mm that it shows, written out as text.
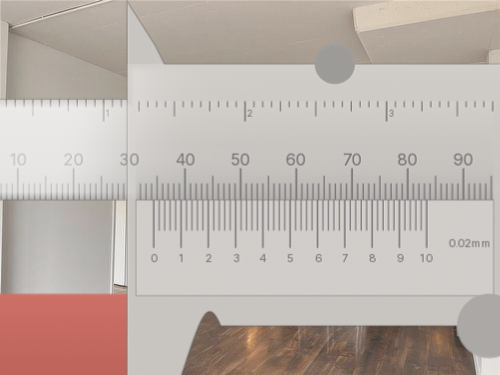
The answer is 34.4 mm
